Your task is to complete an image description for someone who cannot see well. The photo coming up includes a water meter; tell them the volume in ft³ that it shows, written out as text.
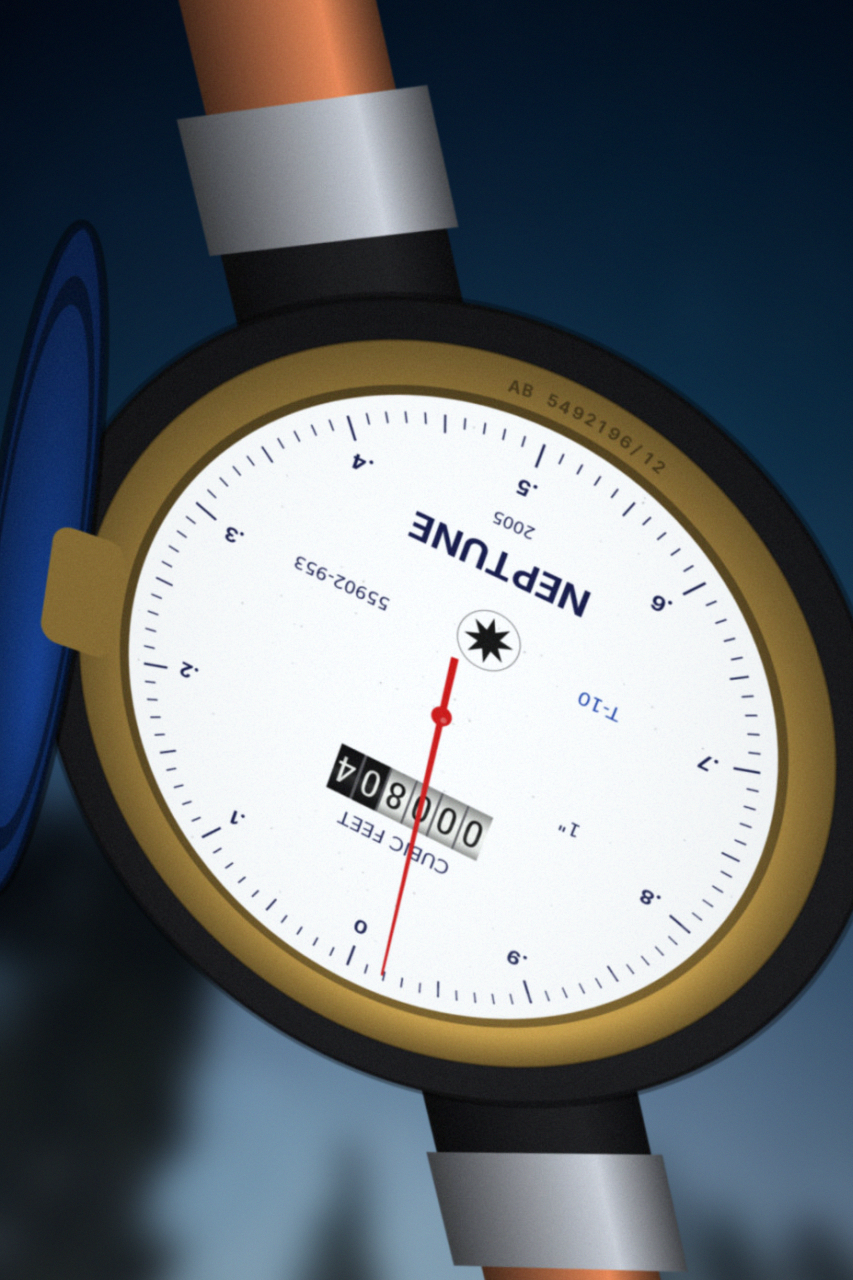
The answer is 803.98 ft³
